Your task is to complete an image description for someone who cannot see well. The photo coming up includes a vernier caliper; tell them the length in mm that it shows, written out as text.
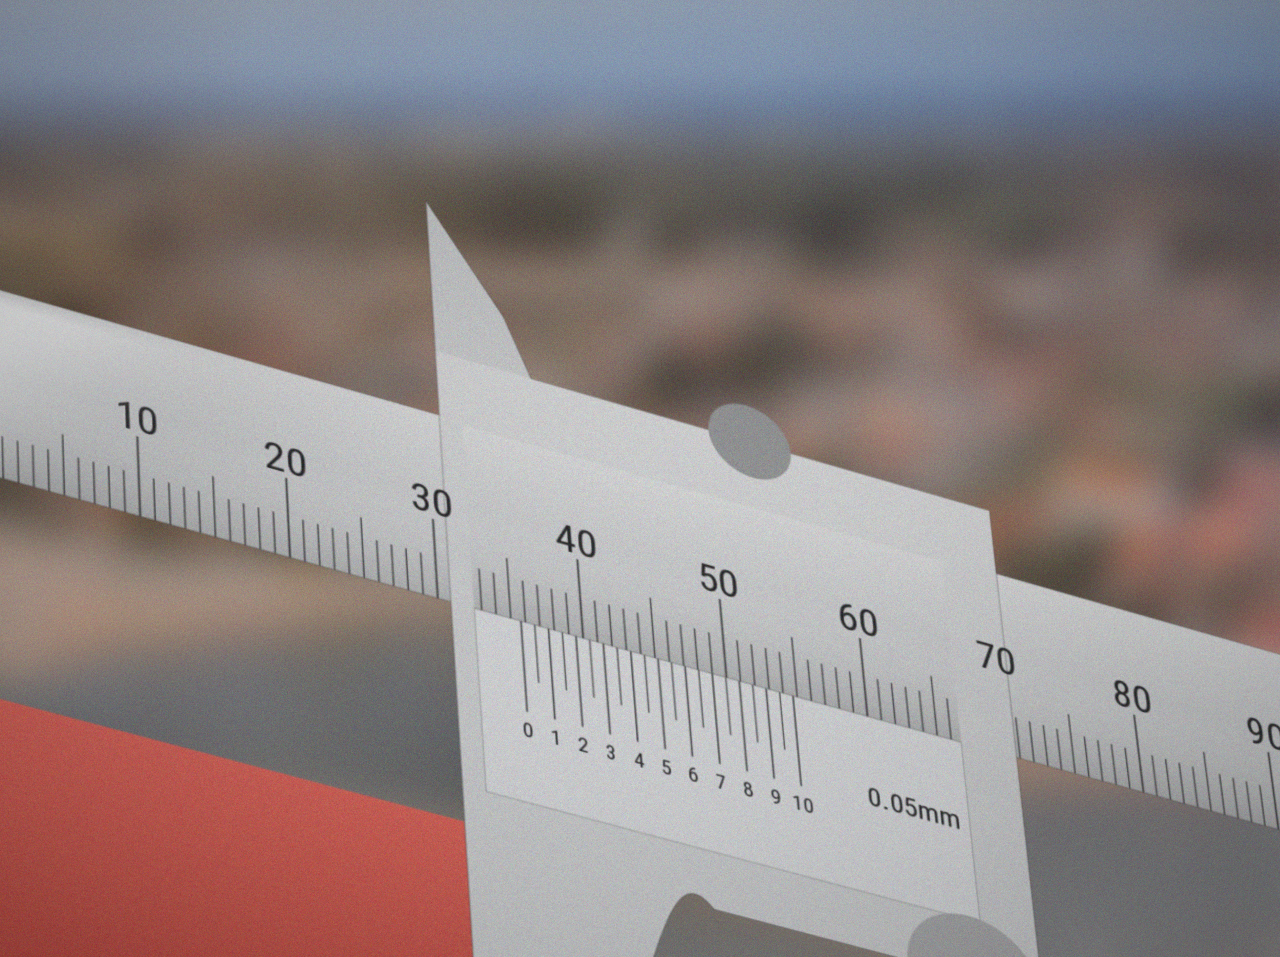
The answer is 35.7 mm
